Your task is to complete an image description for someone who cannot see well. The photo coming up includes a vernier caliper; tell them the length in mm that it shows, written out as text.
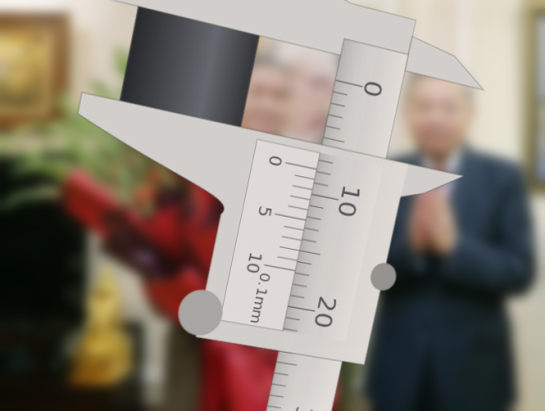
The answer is 7.8 mm
